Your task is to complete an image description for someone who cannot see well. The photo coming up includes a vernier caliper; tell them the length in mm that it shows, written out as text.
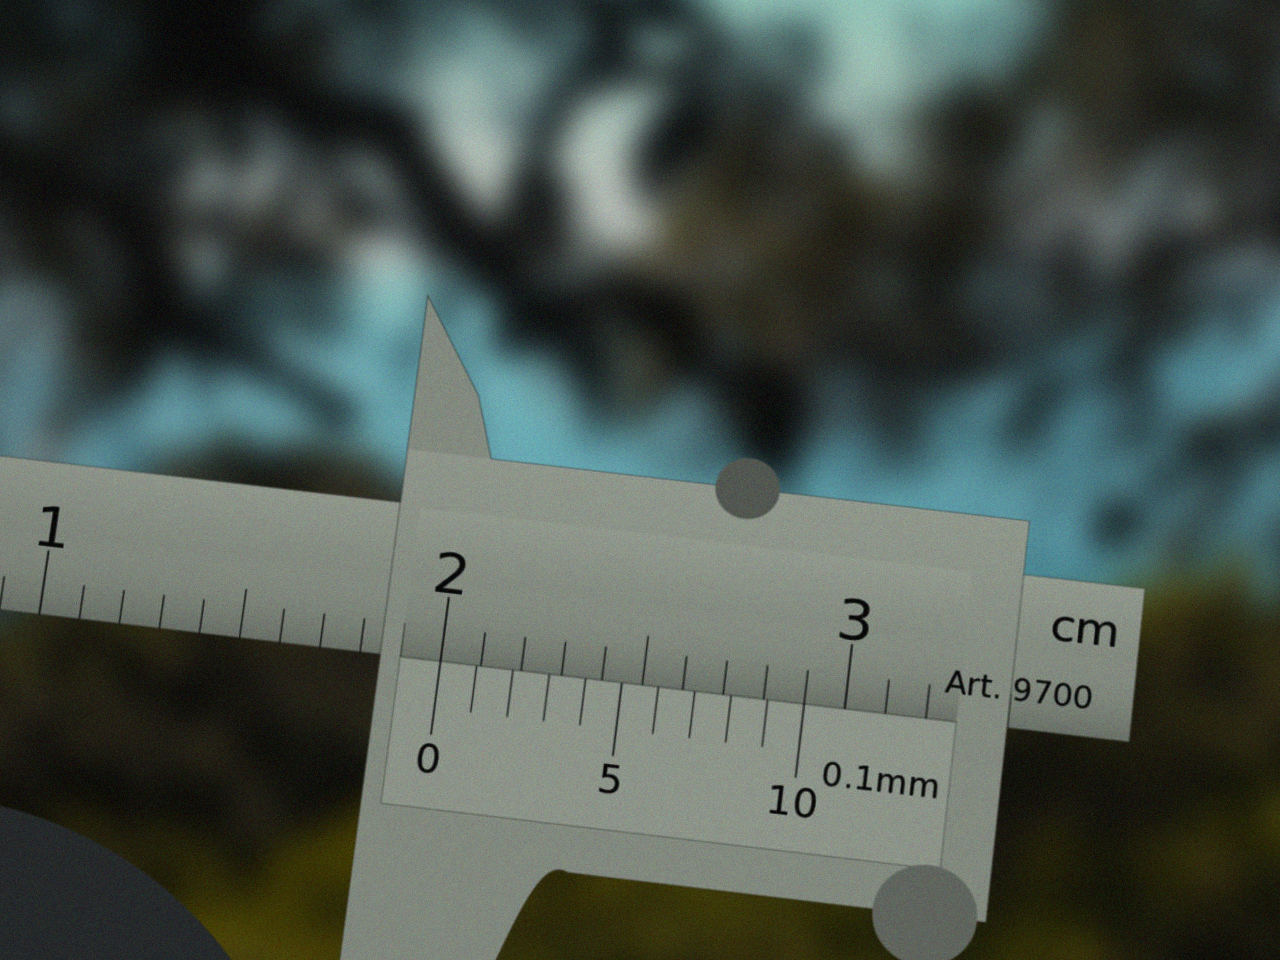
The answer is 20.0 mm
